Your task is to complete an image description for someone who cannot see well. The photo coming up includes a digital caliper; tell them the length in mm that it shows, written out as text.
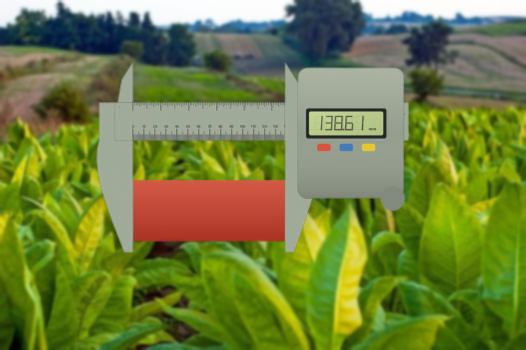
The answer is 138.61 mm
